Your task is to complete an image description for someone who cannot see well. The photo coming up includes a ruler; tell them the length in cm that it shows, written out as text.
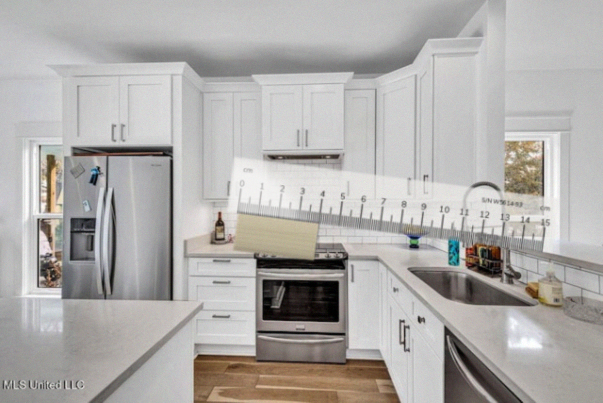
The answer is 4 cm
